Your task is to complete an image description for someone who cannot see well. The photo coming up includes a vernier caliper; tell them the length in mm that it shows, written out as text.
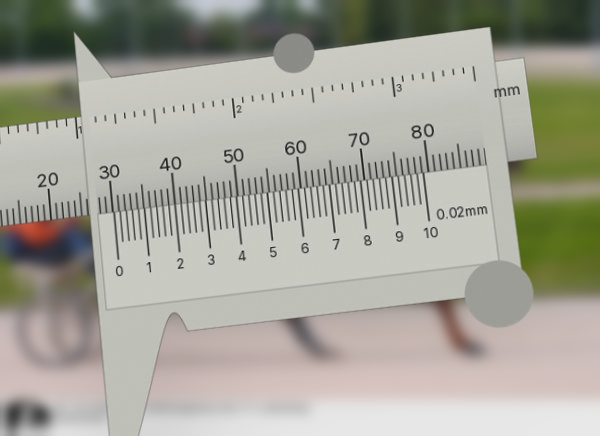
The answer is 30.2 mm
